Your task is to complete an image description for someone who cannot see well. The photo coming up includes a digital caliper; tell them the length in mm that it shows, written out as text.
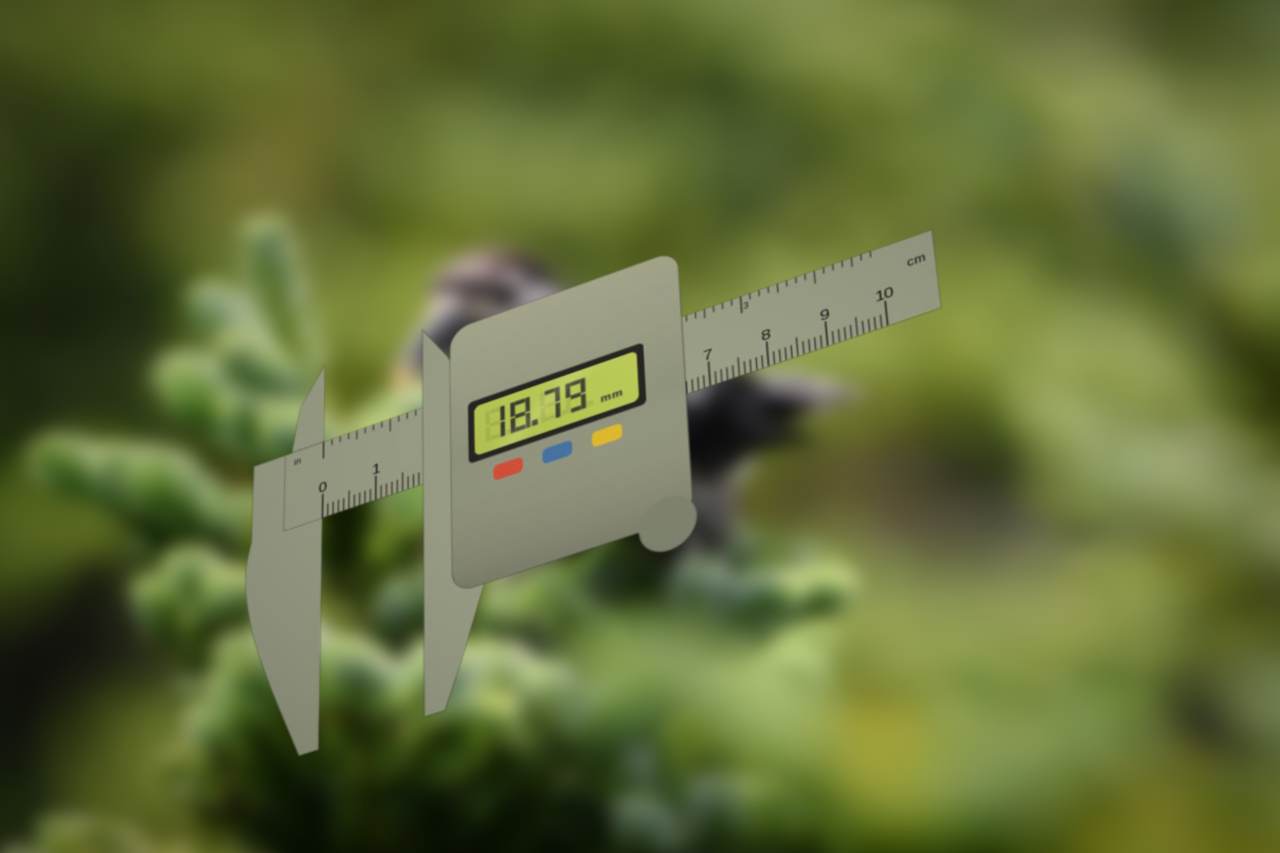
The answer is 18.79 mm
